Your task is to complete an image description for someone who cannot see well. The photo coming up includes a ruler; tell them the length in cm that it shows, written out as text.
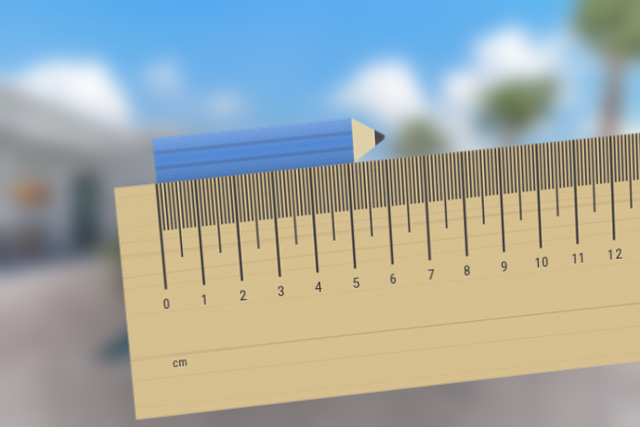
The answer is 6 cm
